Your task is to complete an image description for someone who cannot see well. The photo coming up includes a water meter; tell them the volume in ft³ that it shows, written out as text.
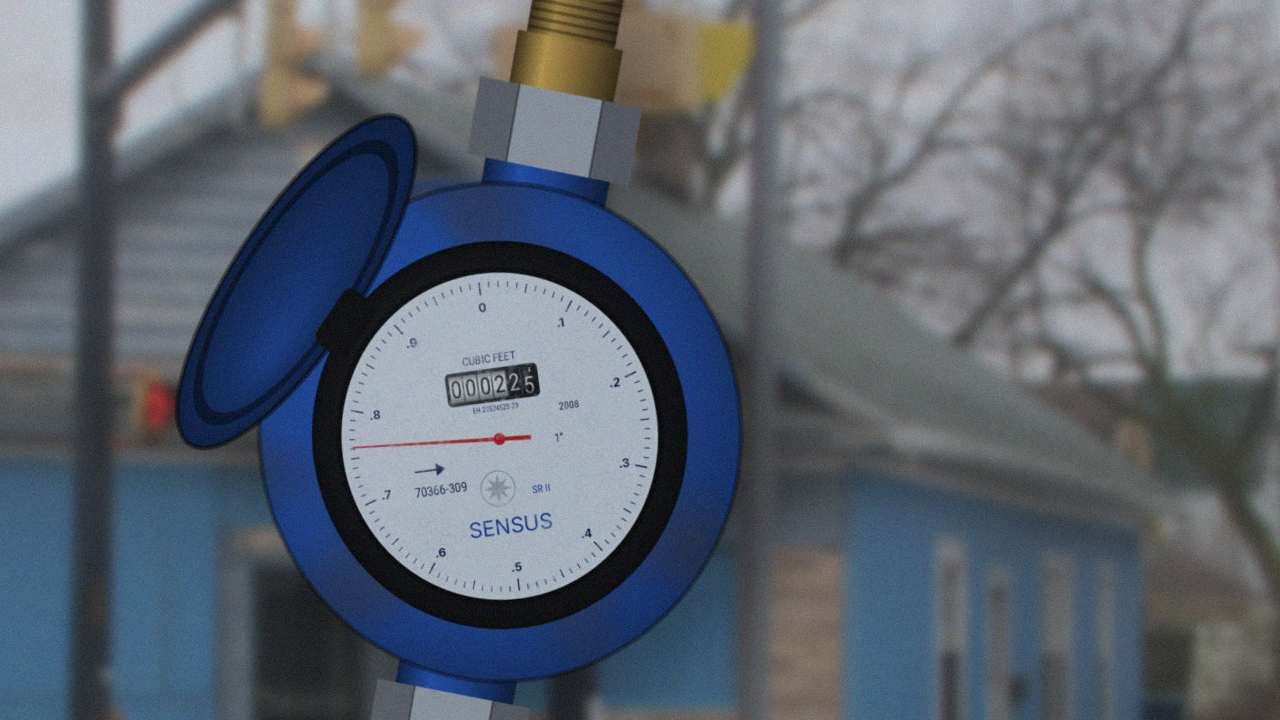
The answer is 224.76 ft³
